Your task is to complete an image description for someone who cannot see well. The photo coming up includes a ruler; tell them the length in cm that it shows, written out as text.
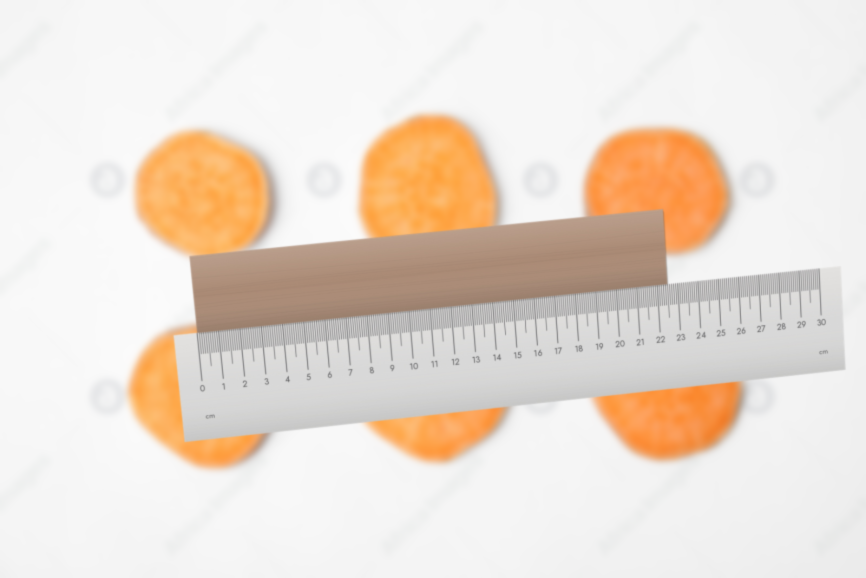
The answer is 22.5 cm
